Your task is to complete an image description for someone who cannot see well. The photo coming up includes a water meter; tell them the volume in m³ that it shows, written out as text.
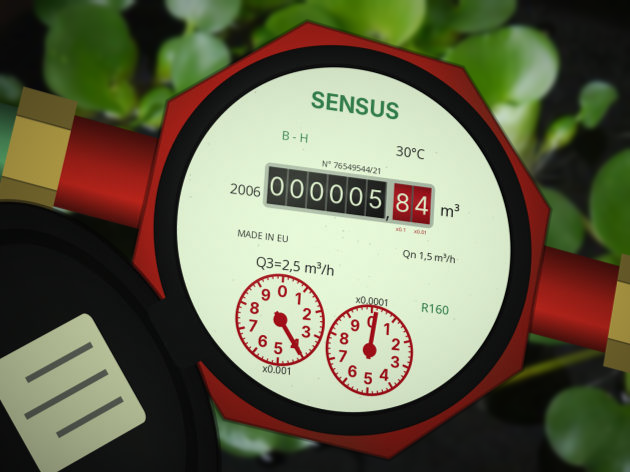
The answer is 5.8440 m³
